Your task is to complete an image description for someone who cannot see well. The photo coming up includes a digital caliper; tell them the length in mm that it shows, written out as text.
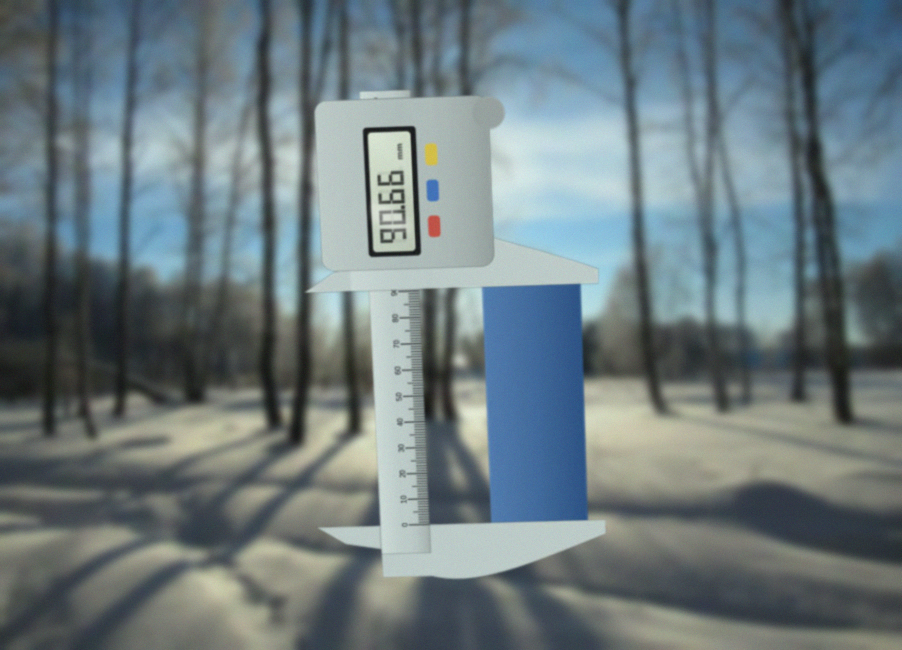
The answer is 90.66 mm
